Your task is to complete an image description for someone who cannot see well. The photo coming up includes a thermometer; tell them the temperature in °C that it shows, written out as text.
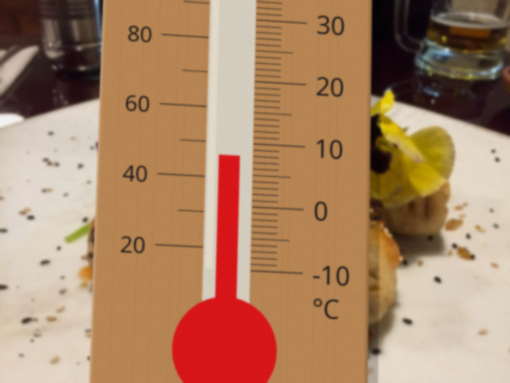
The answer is 8 °C
